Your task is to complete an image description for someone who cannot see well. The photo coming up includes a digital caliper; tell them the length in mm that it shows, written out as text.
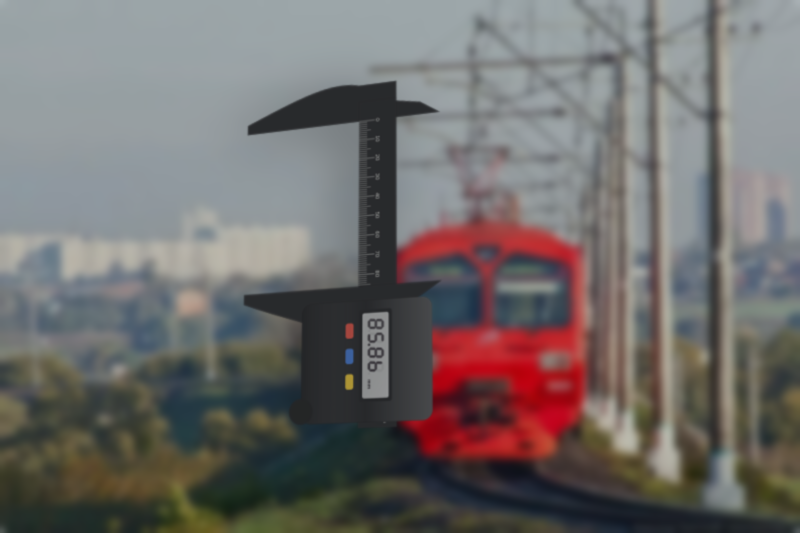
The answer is 85.86 mm
